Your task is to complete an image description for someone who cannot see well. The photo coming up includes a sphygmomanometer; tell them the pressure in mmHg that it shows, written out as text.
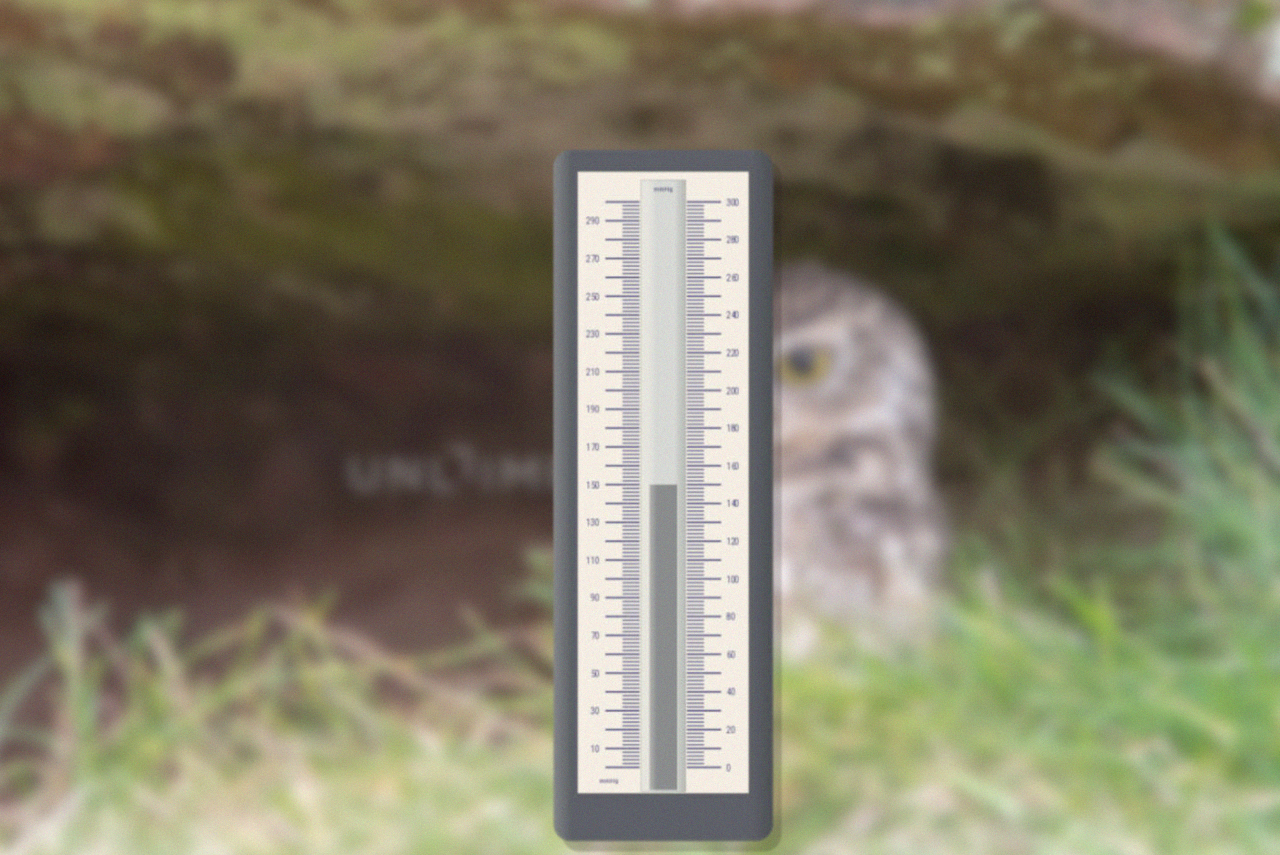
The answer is 150 mmHg
